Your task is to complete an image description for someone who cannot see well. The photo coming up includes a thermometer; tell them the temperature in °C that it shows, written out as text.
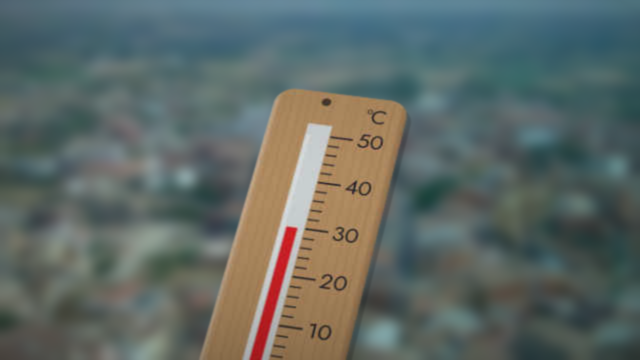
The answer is 30 °C
